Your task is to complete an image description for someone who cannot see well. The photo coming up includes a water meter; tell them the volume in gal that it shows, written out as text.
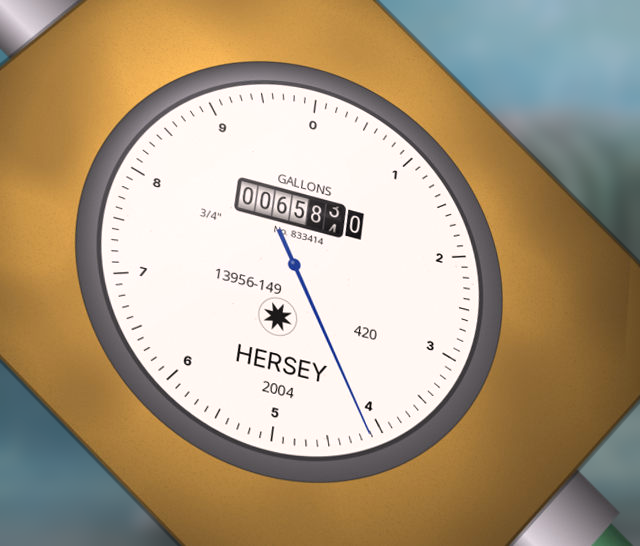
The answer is 65834.1 gal
